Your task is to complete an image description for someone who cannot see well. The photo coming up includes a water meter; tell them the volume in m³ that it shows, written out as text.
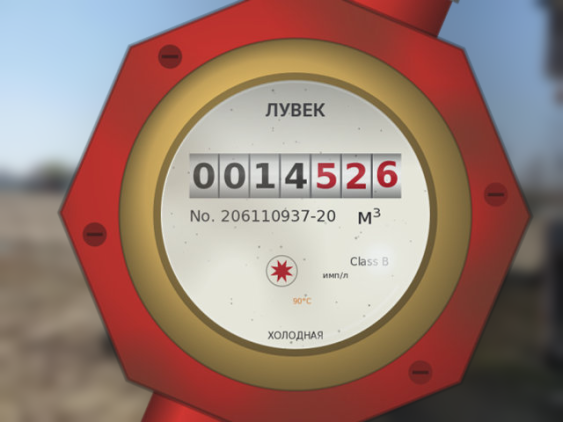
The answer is 14.526 m³
